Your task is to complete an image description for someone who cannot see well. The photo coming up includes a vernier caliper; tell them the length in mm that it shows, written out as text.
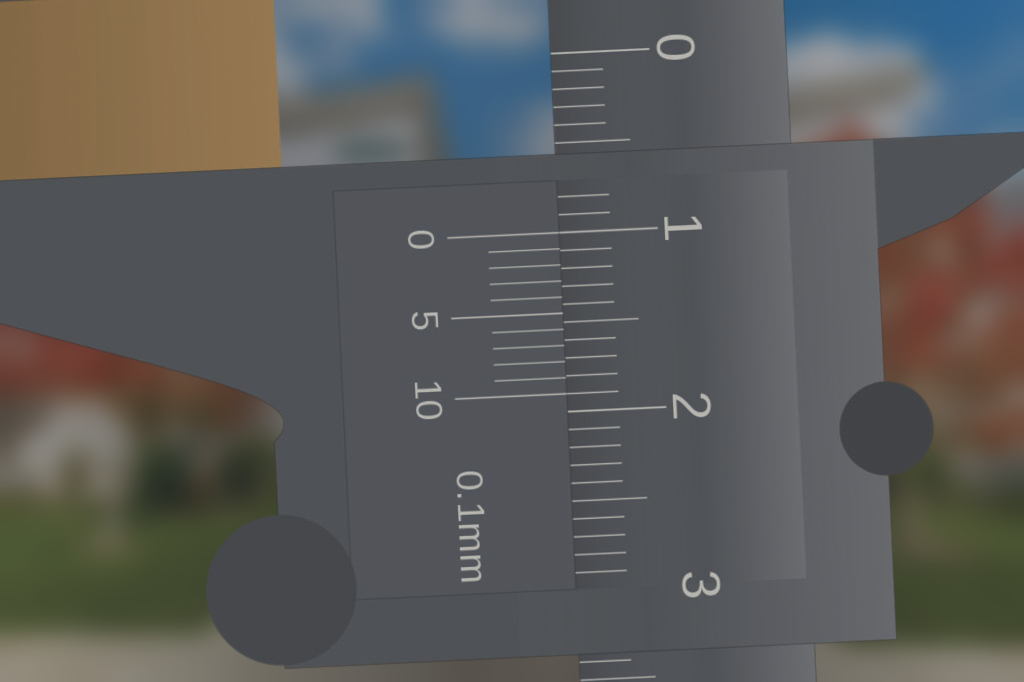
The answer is 10.0 mm
